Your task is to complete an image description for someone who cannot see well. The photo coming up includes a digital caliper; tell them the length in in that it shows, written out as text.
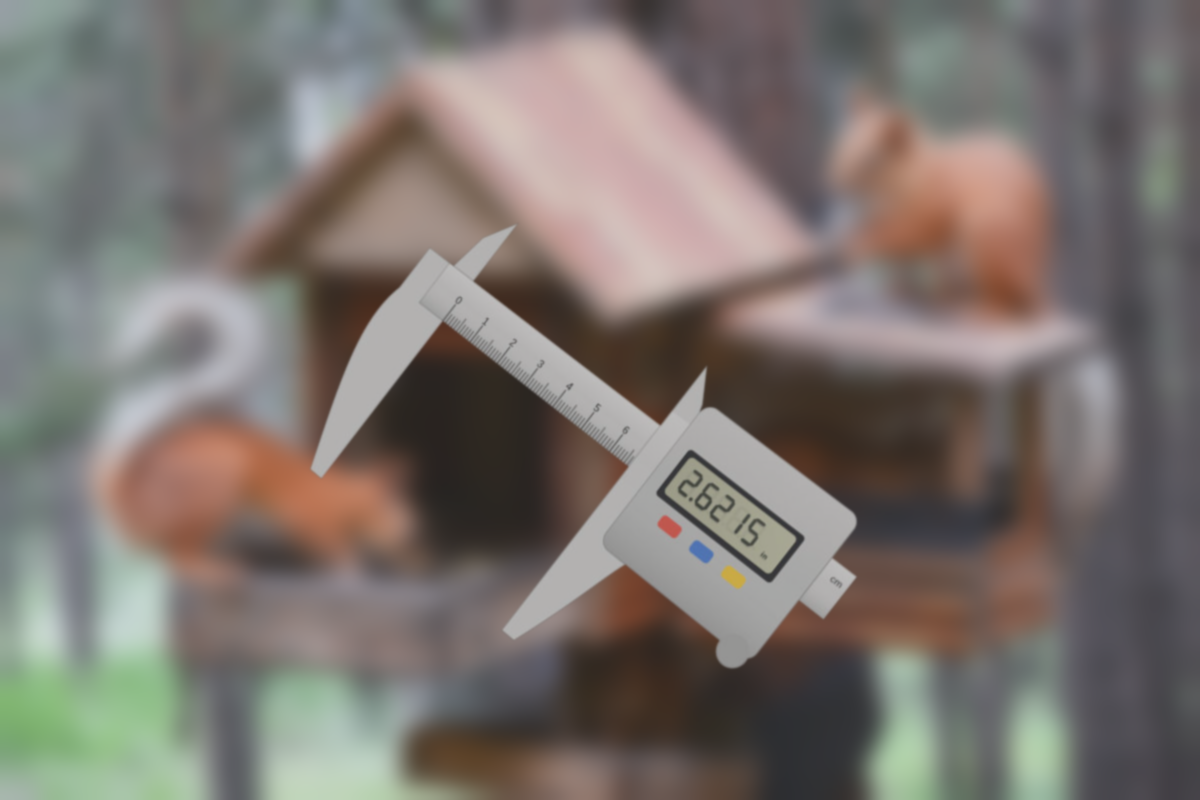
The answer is 2.6215 in
